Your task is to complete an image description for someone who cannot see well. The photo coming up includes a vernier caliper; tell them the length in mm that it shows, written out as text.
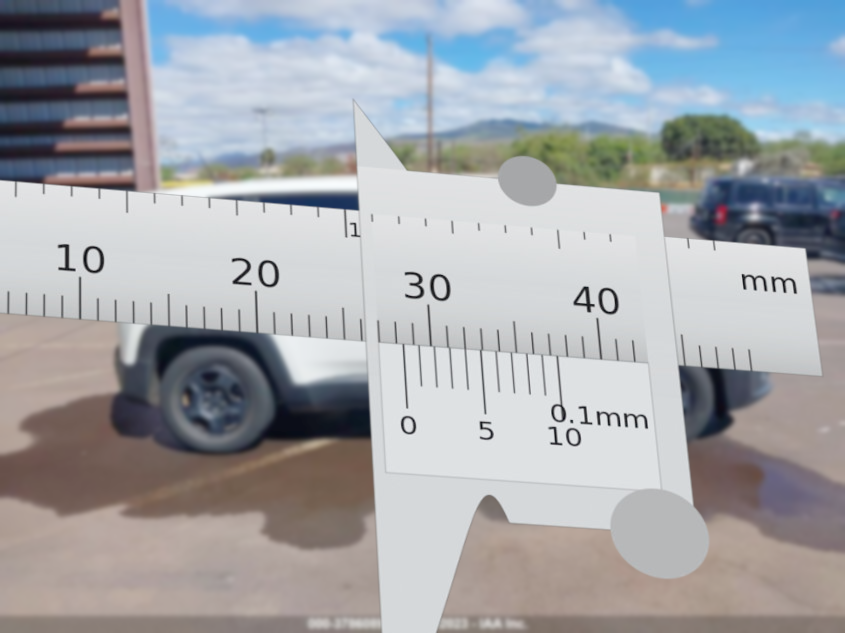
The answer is 28.4 mm
